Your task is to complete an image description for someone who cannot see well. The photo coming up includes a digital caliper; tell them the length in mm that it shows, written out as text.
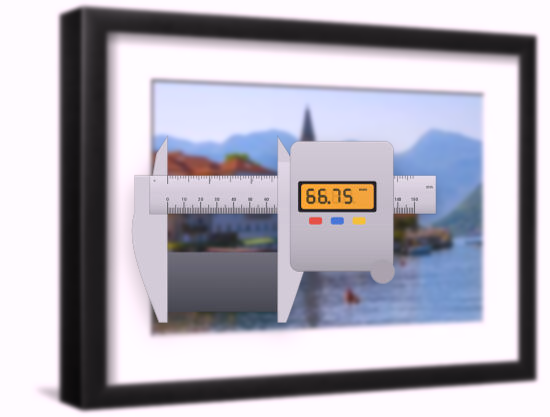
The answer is 66.75 mm
